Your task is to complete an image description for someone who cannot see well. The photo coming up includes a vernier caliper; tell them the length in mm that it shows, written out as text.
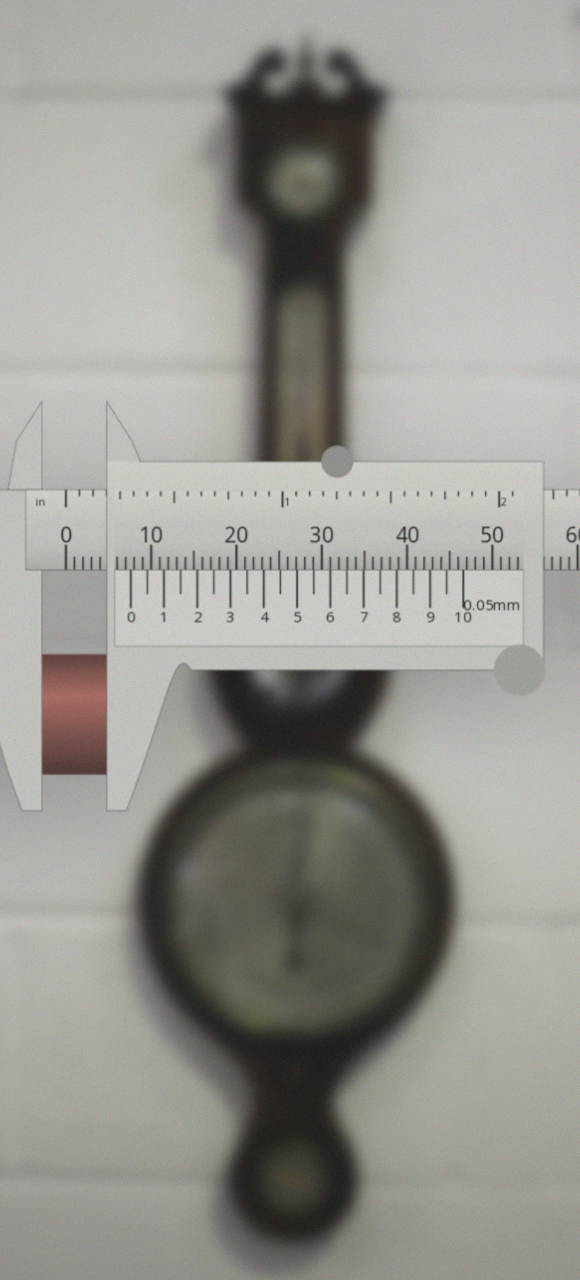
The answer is 7.6 mm
